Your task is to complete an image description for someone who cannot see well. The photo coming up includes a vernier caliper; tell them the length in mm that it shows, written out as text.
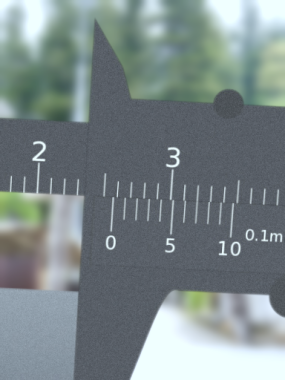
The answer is 25.7 mm
